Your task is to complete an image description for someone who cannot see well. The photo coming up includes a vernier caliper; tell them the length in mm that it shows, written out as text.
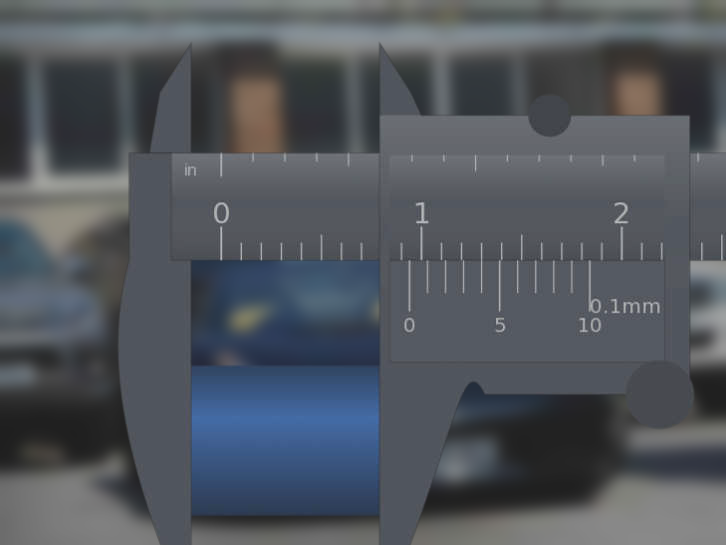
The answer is 9.4 mm
